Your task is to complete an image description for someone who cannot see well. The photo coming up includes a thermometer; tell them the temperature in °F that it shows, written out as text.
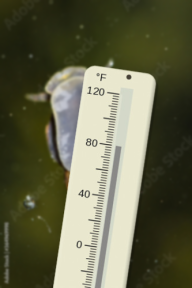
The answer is 80 °F
